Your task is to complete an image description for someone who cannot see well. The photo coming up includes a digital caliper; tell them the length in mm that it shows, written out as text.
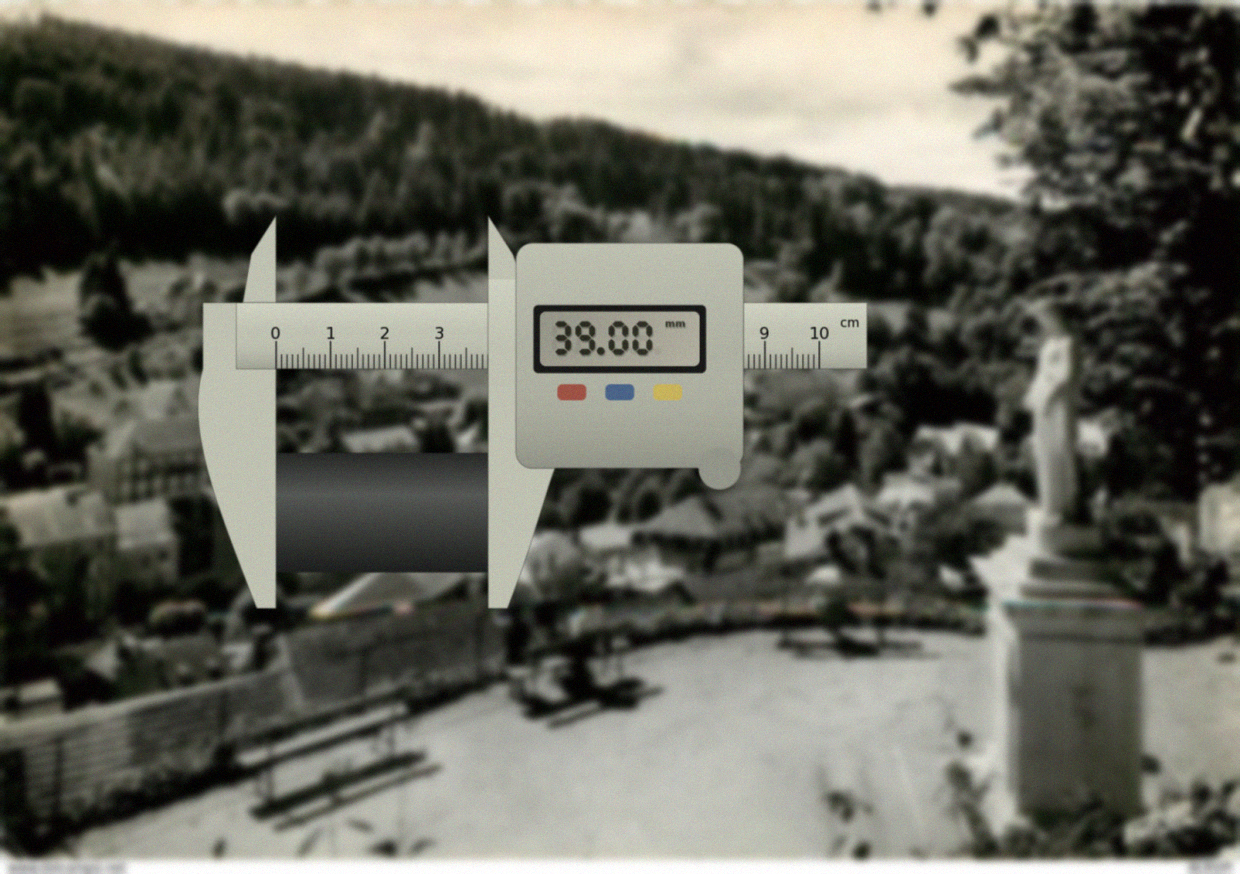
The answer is 39.00 mm
